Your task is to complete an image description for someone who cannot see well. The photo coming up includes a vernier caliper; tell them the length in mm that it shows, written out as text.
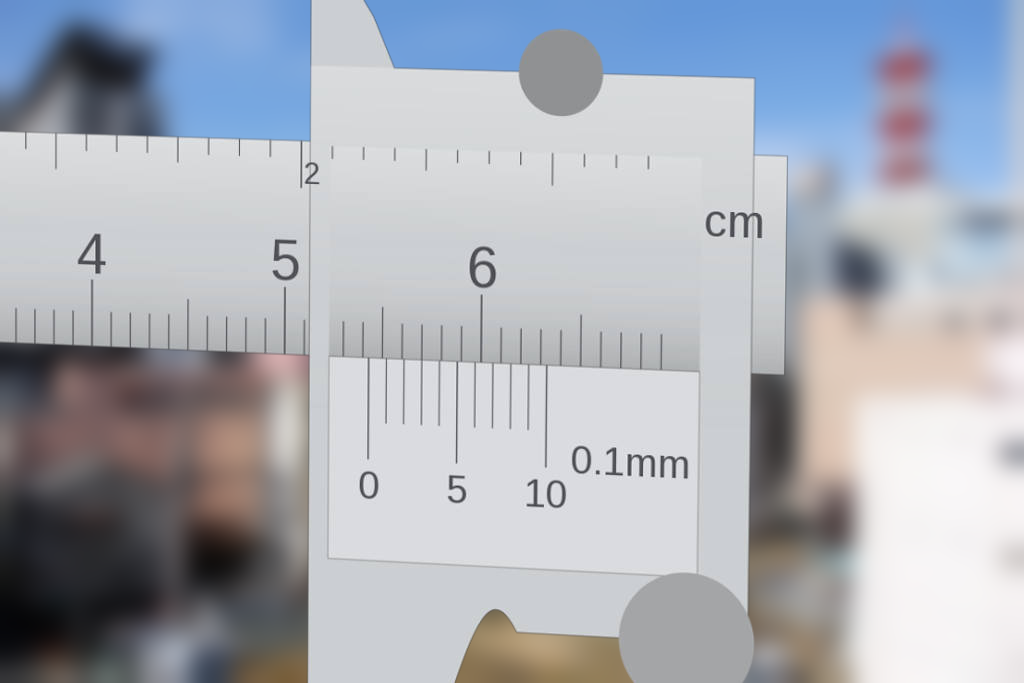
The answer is 54.3 mm
